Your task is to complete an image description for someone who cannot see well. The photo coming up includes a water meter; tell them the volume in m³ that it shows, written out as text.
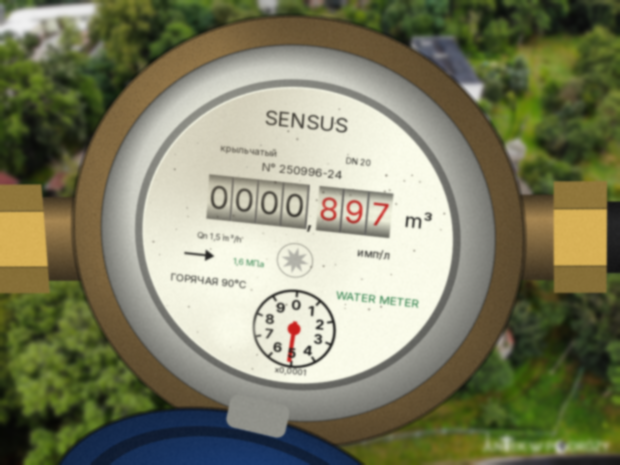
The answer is 0.8975 m³
